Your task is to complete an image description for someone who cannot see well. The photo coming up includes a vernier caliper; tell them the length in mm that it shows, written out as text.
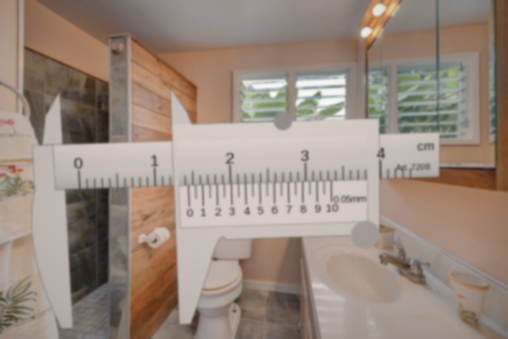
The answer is 14.4 mm
